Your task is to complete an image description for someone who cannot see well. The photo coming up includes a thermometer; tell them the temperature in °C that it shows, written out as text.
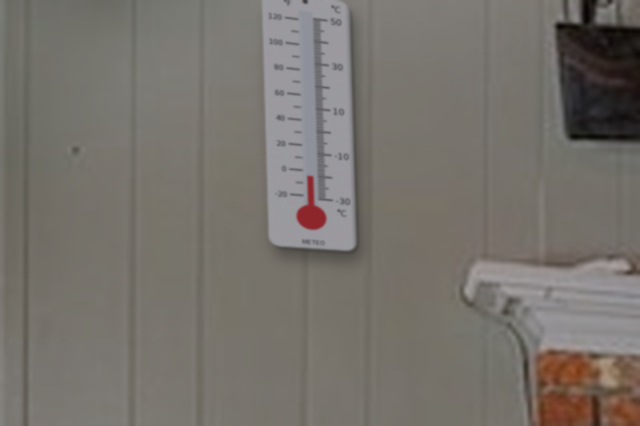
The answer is -20 °C
